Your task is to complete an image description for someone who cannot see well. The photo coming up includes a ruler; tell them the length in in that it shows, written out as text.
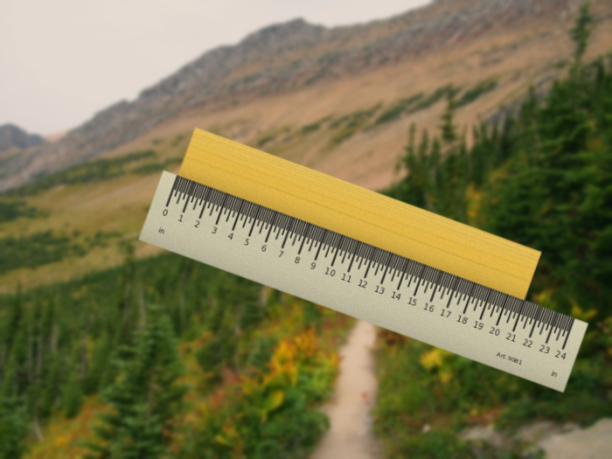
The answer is 21 in
